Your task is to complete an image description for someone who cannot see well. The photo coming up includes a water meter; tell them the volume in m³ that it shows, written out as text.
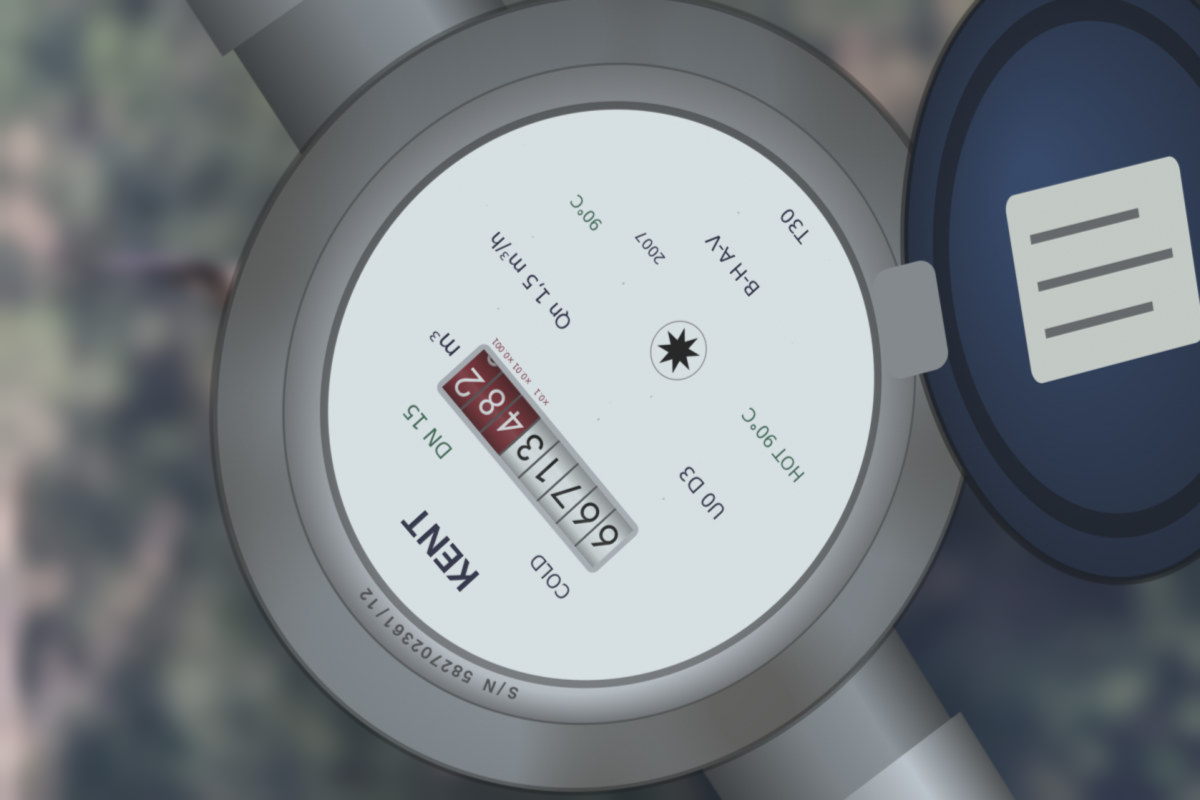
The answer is 66713.482 m³
